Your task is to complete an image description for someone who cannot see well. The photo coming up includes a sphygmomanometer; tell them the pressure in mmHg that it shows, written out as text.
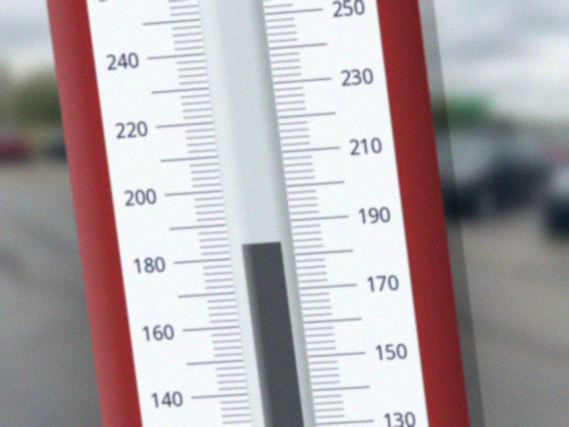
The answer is 184 mmHg
